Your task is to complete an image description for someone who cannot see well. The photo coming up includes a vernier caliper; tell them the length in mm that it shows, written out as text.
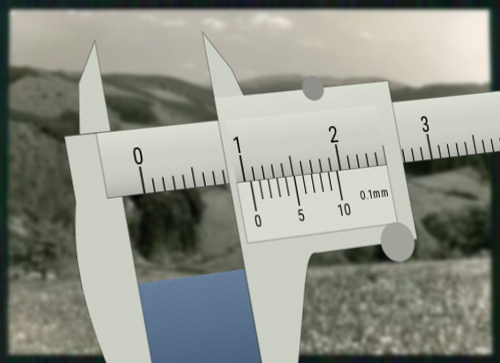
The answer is 10.6 mm
